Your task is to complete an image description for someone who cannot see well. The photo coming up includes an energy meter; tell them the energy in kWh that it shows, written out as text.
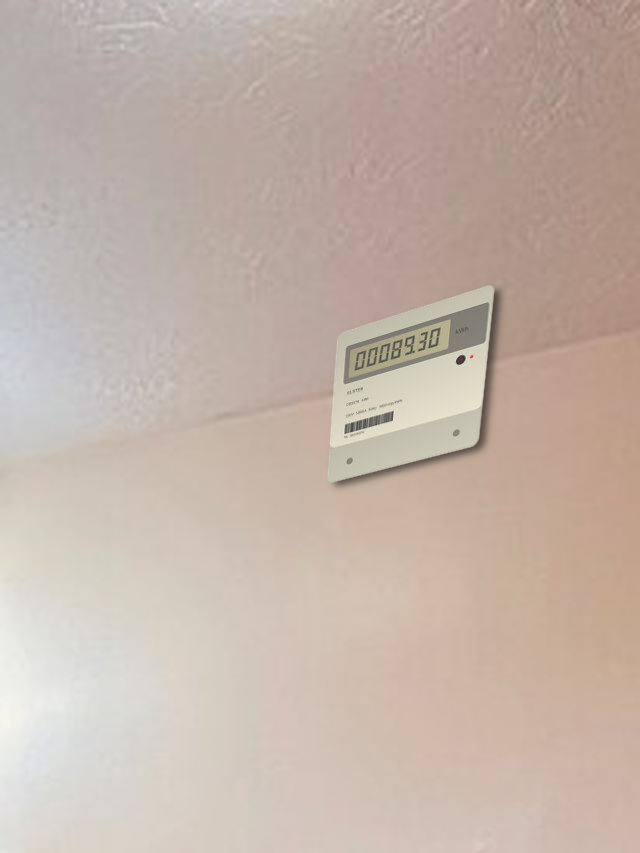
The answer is 89.30 kWh
